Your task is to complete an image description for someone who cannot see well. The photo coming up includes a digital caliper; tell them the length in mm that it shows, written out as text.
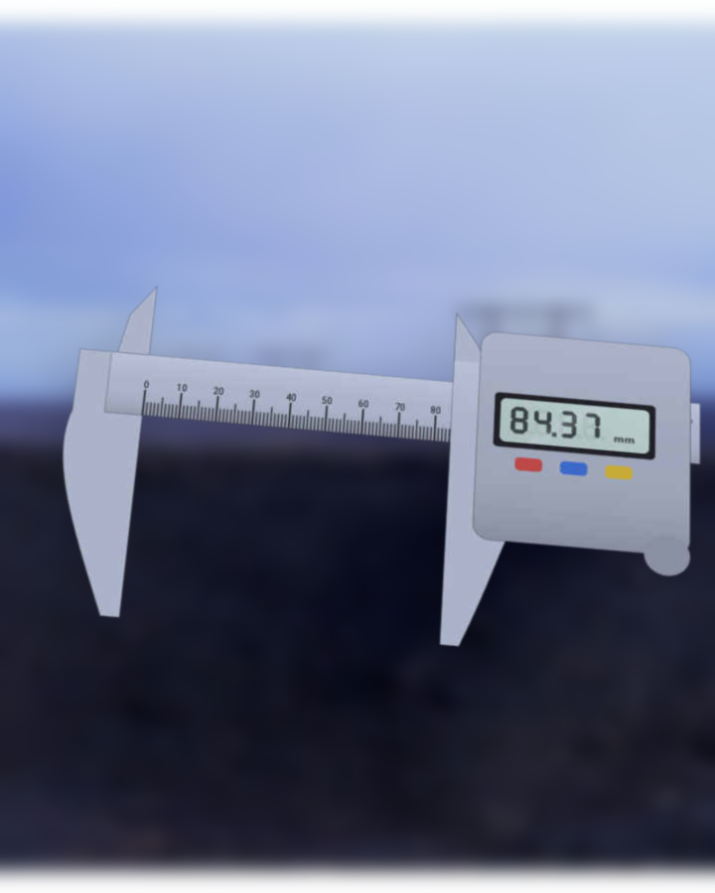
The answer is 84.37 mm
